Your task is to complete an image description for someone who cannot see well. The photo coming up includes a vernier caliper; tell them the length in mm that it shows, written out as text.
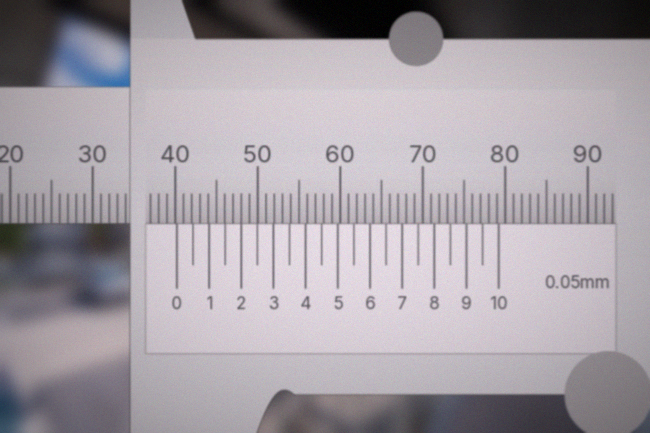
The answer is 40.2 mm
